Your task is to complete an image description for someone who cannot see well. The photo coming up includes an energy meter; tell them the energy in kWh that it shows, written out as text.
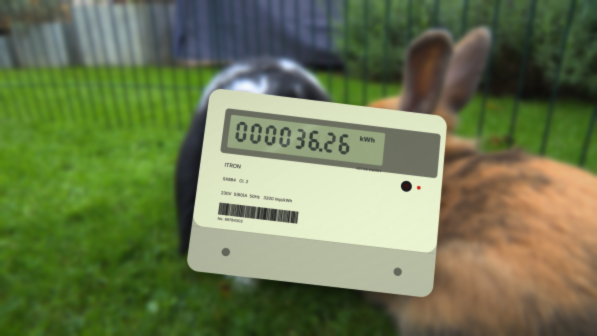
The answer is 36.26 kWh
